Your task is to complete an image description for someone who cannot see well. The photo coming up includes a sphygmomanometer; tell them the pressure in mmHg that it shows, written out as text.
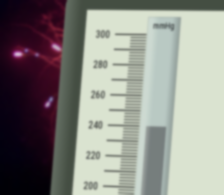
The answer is 240 mmHg
